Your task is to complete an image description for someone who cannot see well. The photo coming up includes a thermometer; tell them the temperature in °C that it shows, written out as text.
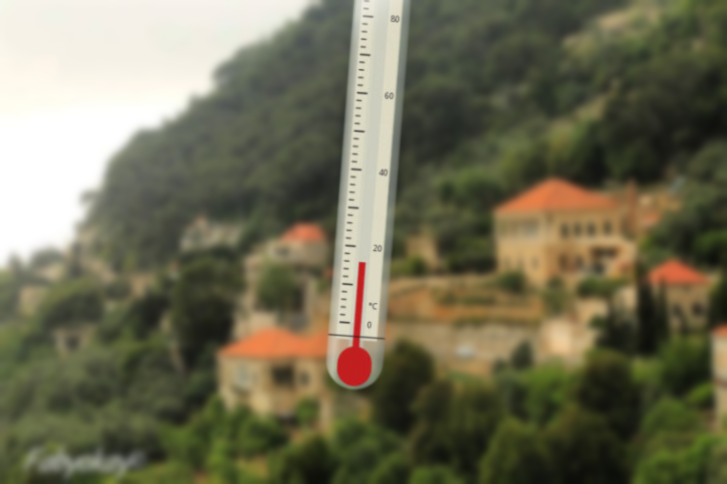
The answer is 16 °C
